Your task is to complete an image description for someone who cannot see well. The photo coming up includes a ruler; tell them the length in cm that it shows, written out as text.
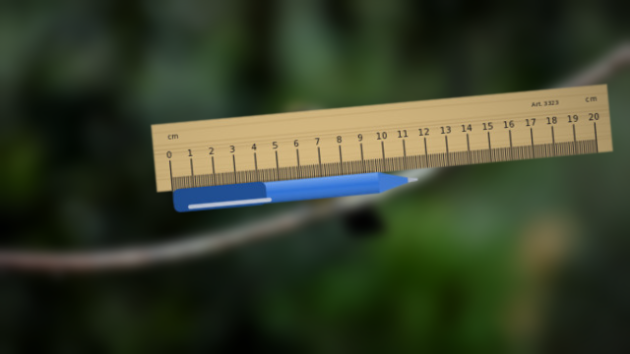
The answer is 11.5 cm
